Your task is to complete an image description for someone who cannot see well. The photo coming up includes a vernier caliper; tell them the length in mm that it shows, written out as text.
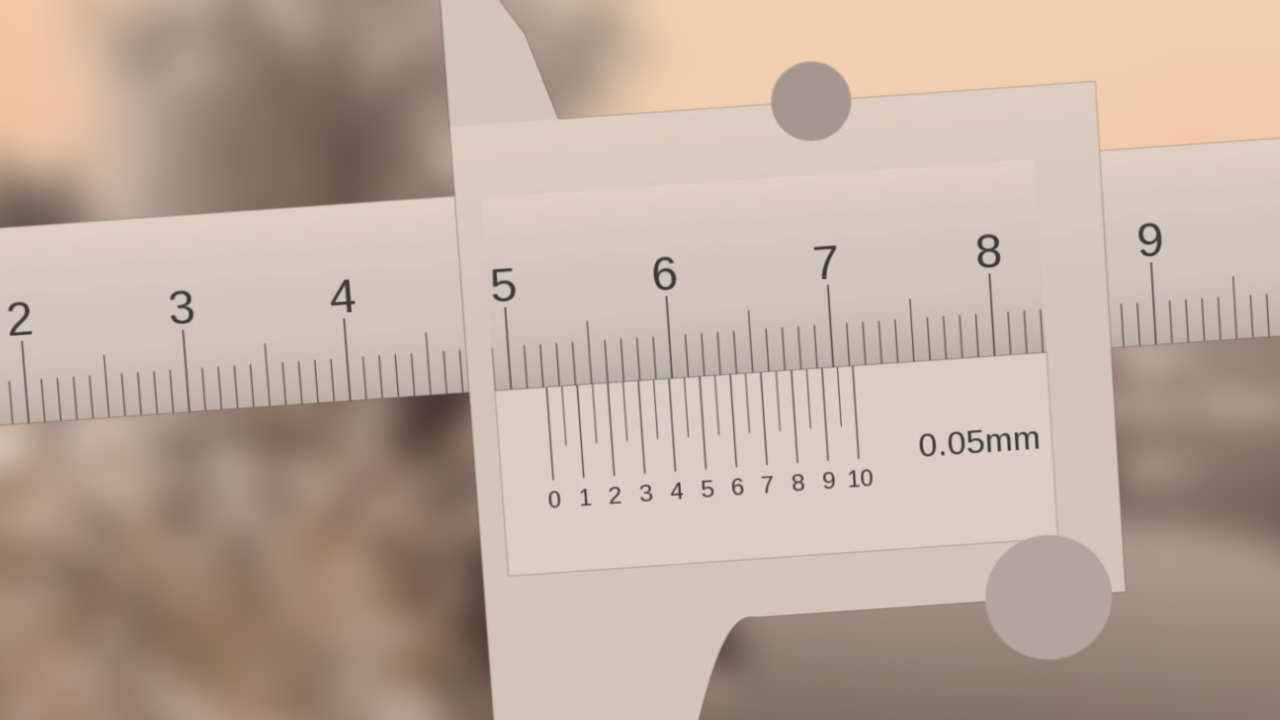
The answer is 52.2 mm
